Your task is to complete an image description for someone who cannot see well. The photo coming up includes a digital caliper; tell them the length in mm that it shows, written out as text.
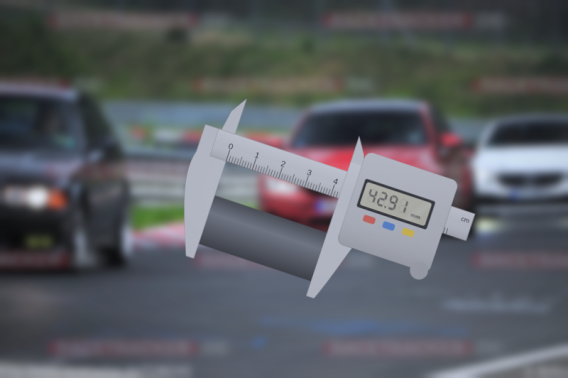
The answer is 42.91 mm
